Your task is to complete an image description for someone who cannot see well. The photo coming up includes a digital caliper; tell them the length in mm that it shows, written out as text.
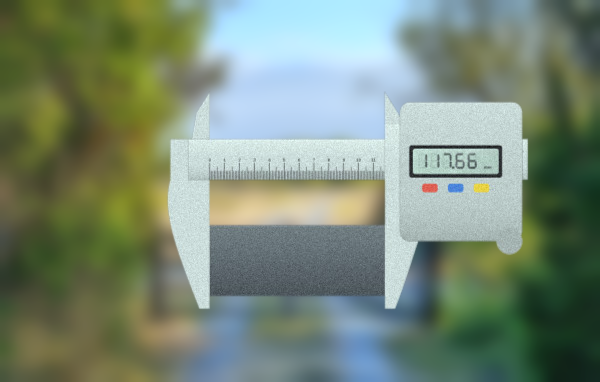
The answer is 117.66 mm
